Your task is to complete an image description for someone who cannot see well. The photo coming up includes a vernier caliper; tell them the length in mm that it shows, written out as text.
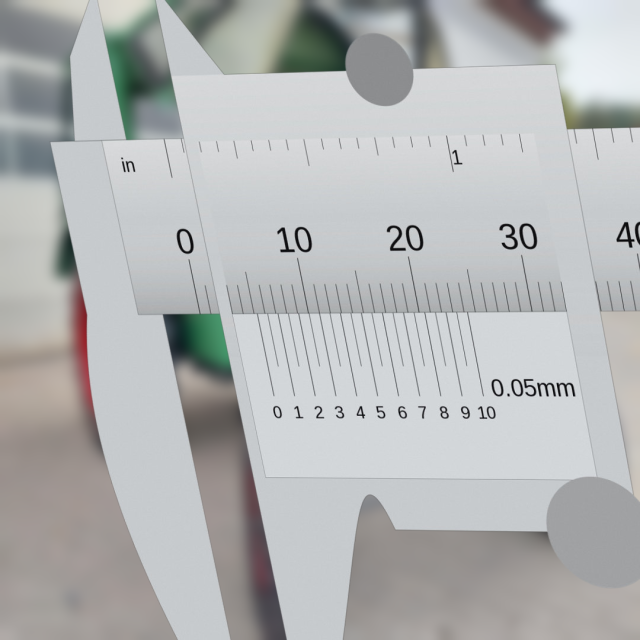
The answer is 5.3 mm
